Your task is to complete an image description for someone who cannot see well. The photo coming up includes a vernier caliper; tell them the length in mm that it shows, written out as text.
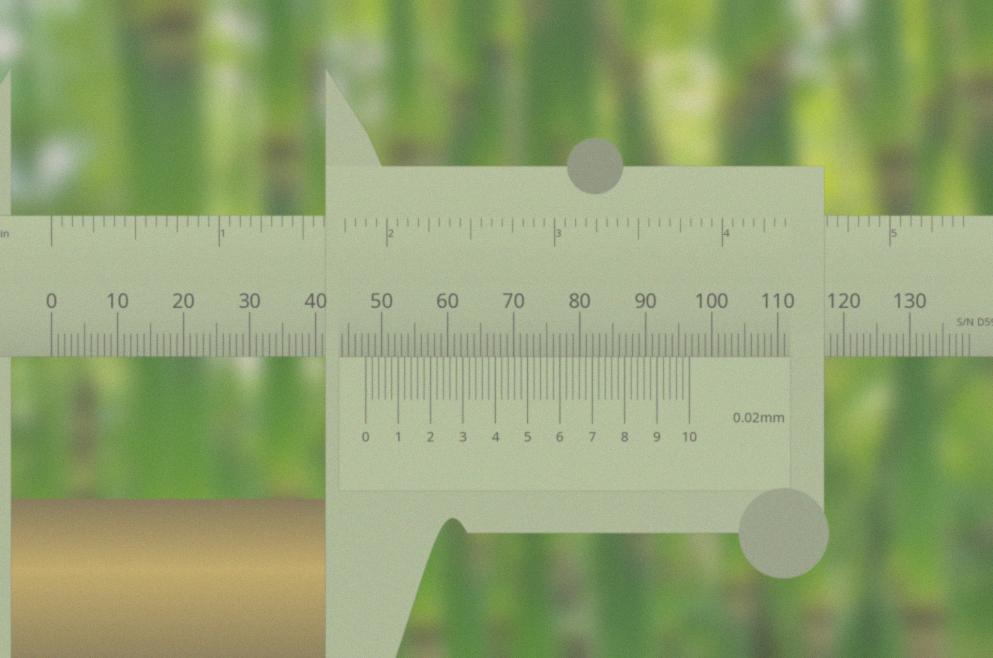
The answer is 47.6 mm
